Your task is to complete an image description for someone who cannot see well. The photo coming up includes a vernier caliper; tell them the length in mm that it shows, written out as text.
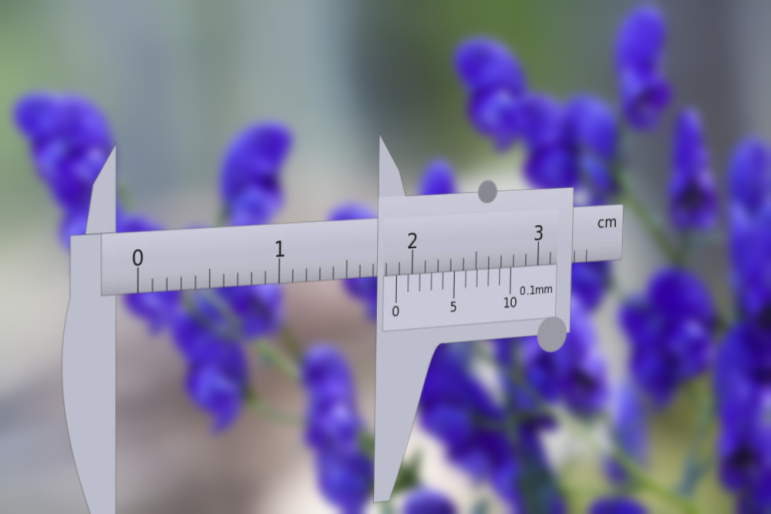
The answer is 18.8 mm
